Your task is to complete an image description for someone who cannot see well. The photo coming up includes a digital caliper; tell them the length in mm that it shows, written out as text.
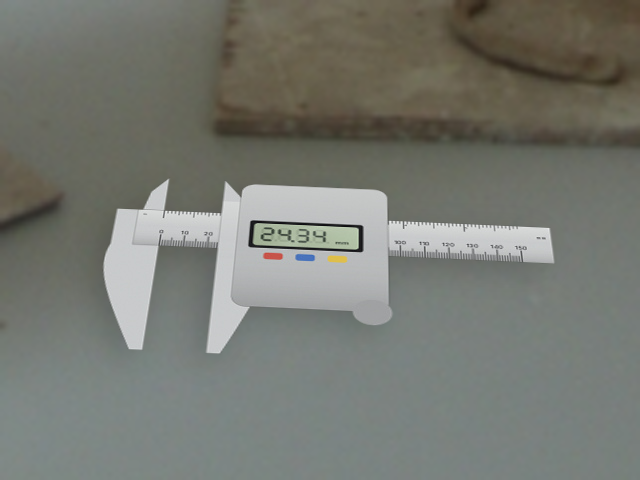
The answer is 24.34 mm
